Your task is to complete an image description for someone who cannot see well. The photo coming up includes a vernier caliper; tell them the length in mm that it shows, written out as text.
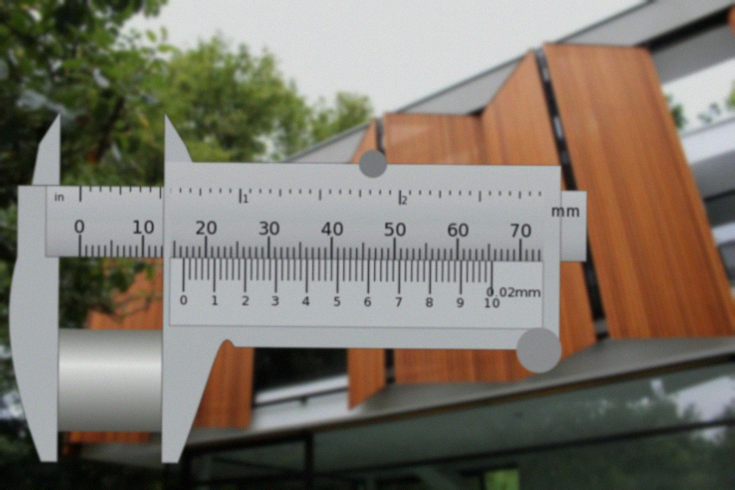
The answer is 16.5 mm
